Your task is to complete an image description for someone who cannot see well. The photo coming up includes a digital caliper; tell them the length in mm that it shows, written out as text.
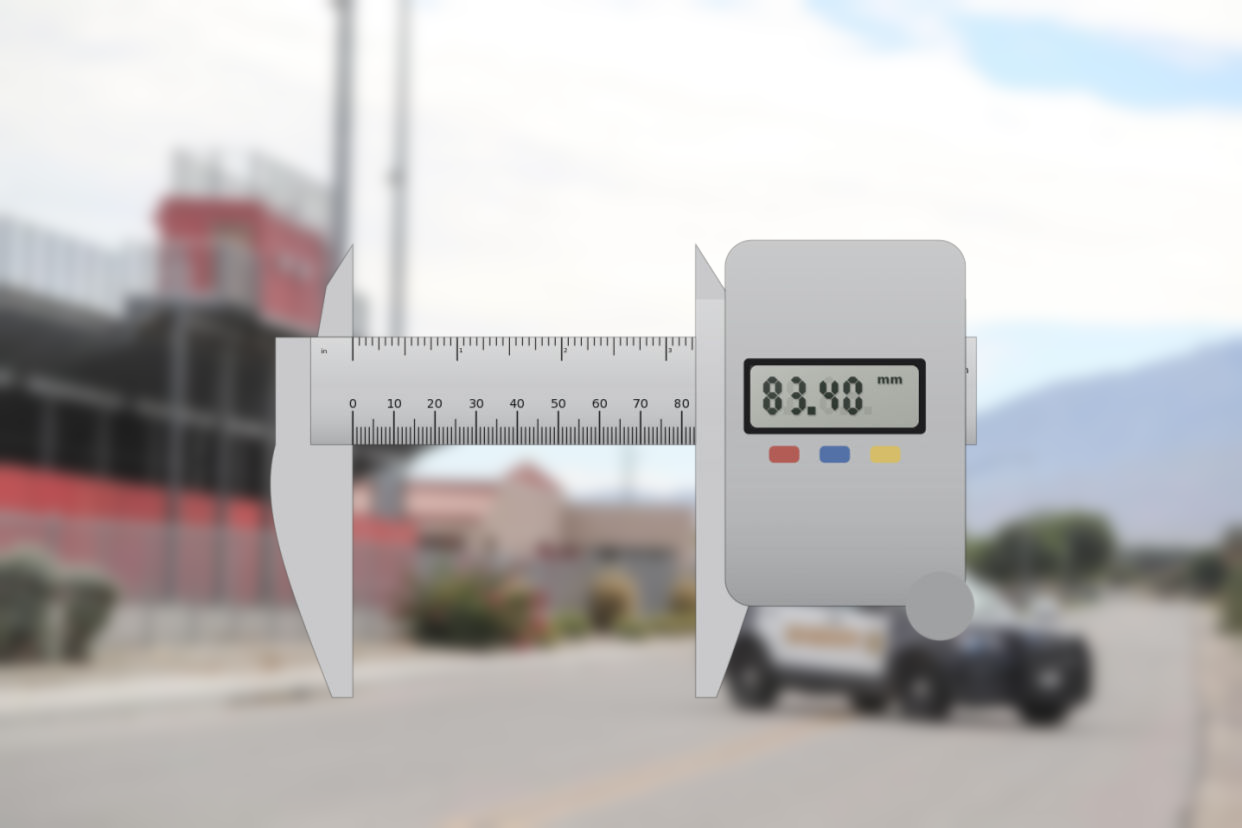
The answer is 83.40 mm
